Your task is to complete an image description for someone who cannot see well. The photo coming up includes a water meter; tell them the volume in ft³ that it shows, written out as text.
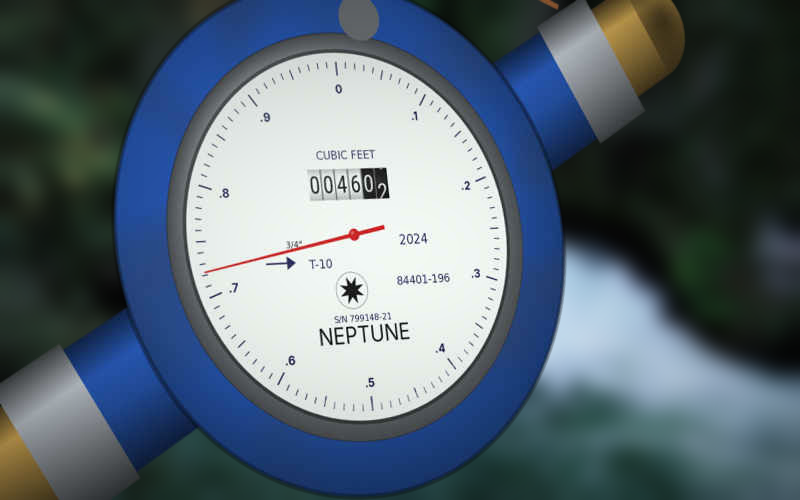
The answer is 4601.72 ft³
